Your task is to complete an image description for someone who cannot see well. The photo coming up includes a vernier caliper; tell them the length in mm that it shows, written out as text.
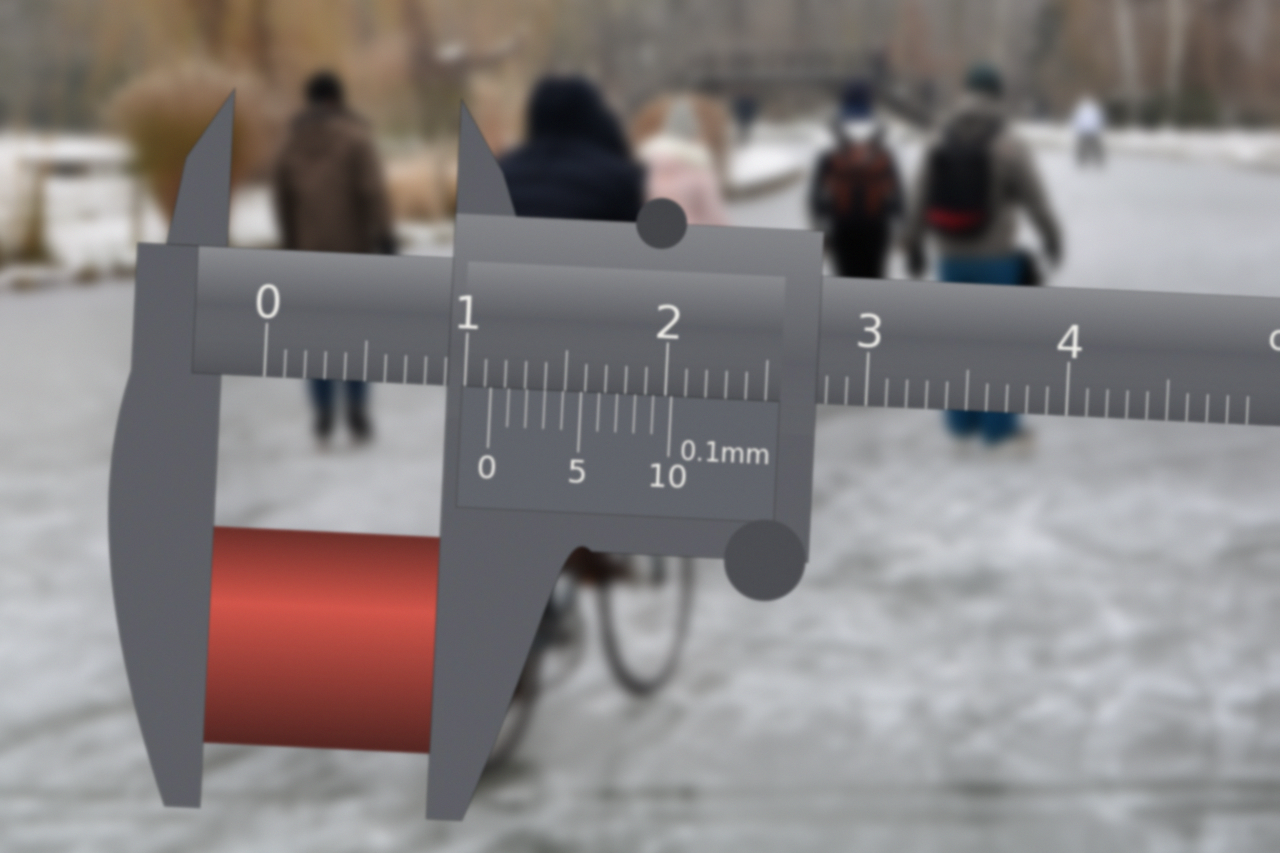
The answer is 11.3 mm
